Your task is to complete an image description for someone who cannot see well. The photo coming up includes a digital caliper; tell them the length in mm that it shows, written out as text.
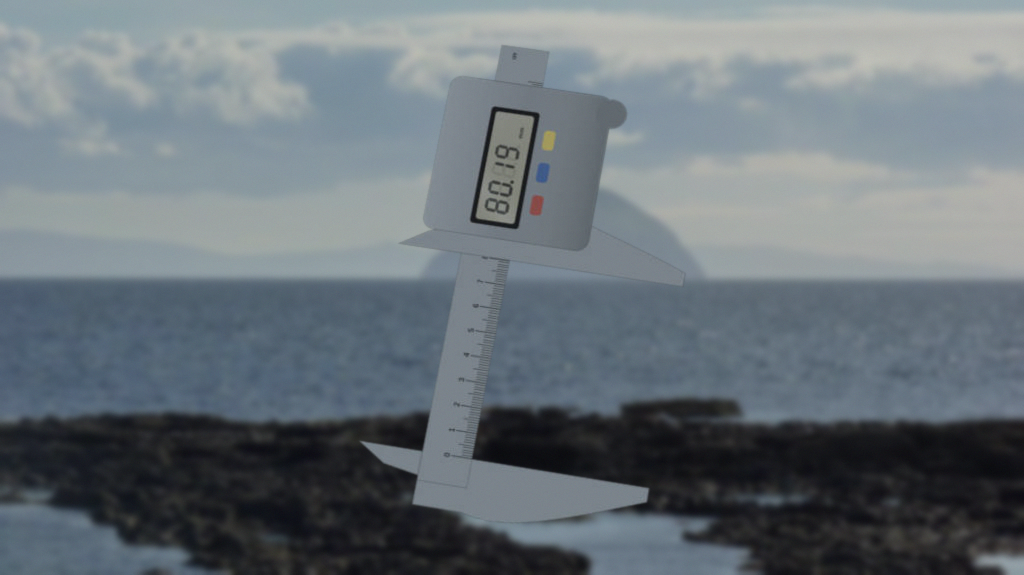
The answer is 80.19 mm
